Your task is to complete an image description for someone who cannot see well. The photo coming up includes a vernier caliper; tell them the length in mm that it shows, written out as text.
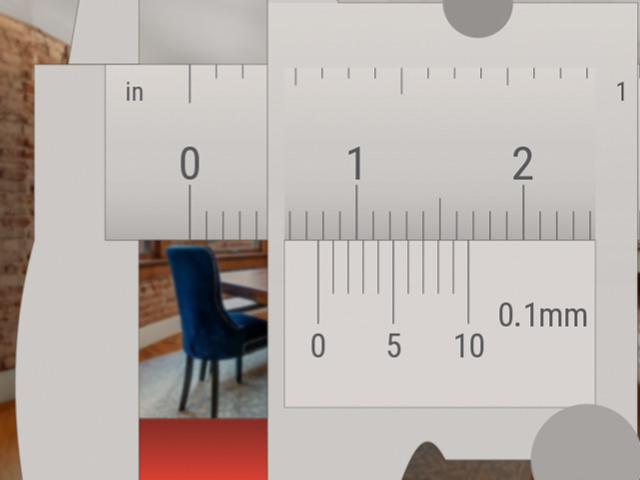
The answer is 7.7 mm
